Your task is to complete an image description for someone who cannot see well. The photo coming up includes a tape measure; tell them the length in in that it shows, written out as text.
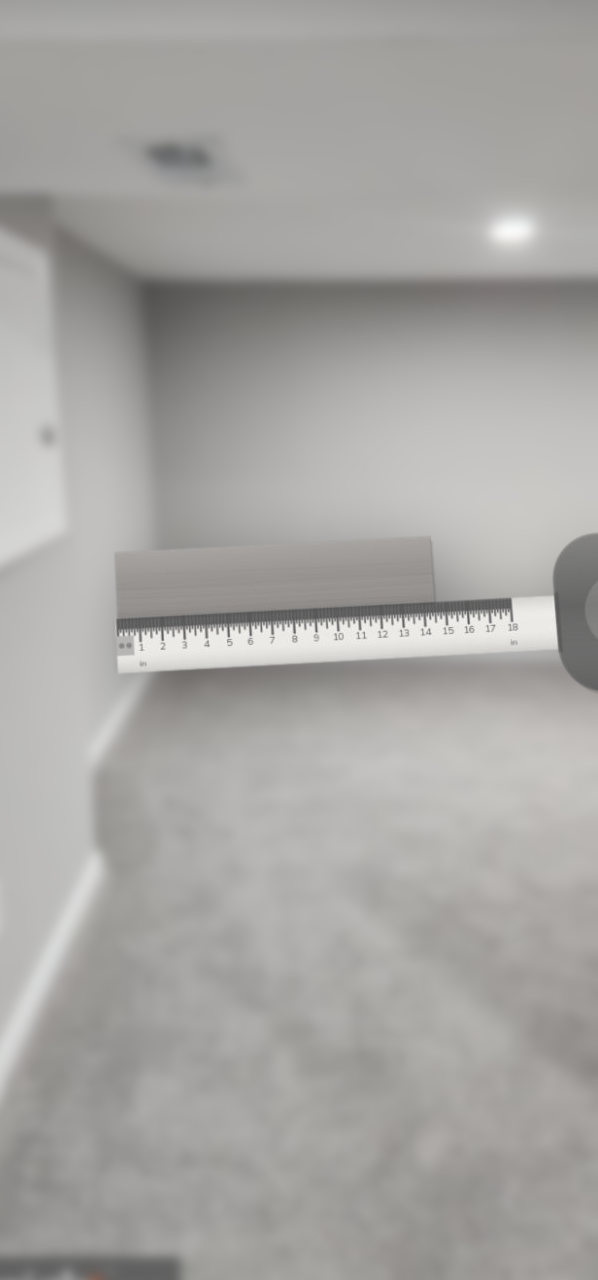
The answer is 14.5 in
